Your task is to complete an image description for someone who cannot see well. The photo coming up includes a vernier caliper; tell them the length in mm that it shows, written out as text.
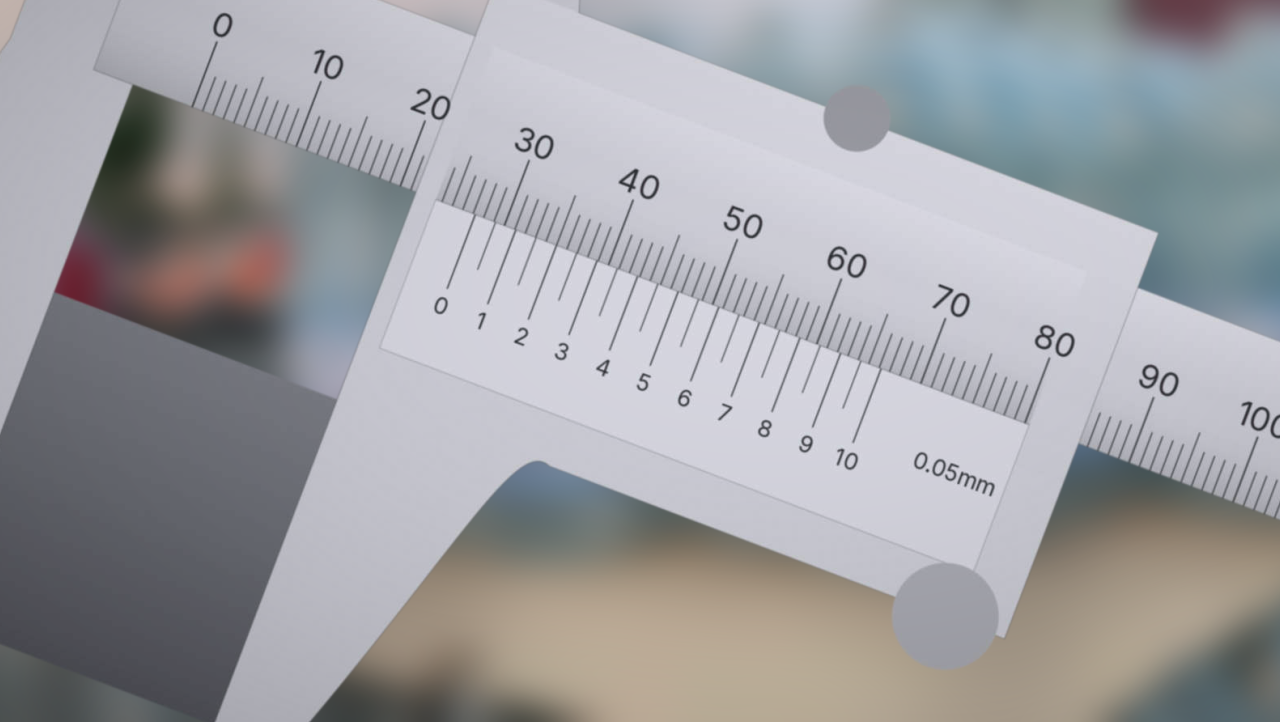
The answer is 27.2 mm
